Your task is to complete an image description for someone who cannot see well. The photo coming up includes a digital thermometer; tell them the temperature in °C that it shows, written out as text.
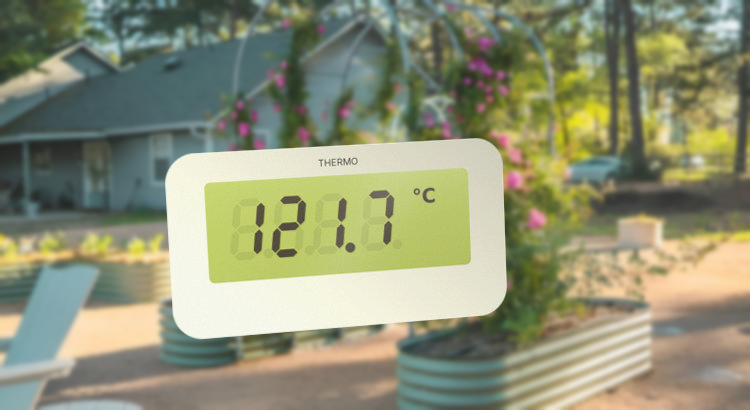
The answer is 121.7 °C
